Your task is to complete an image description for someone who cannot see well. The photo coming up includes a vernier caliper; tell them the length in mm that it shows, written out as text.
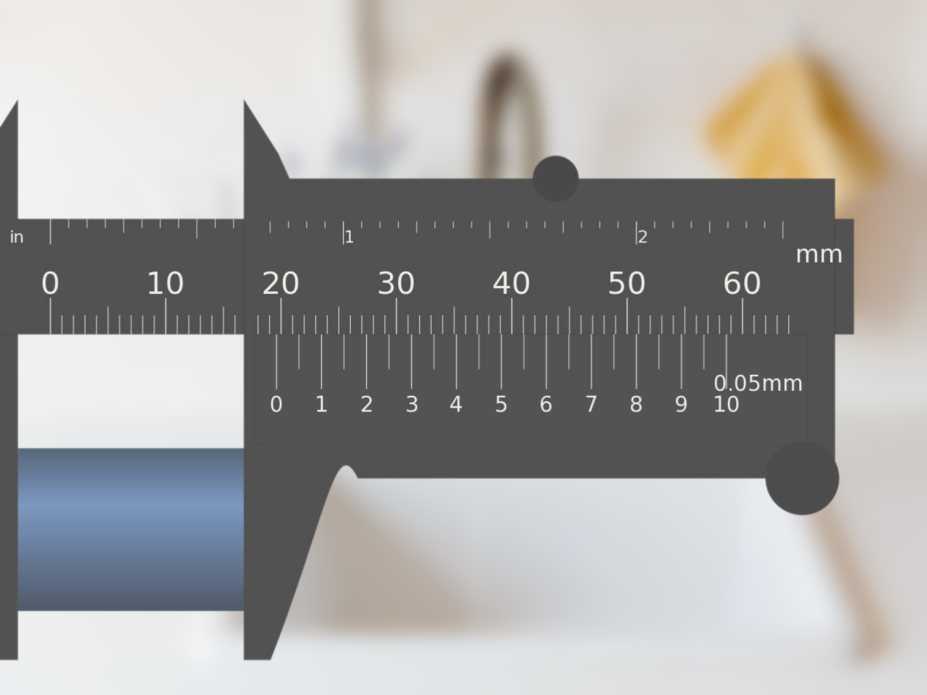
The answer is 19.6 mm
